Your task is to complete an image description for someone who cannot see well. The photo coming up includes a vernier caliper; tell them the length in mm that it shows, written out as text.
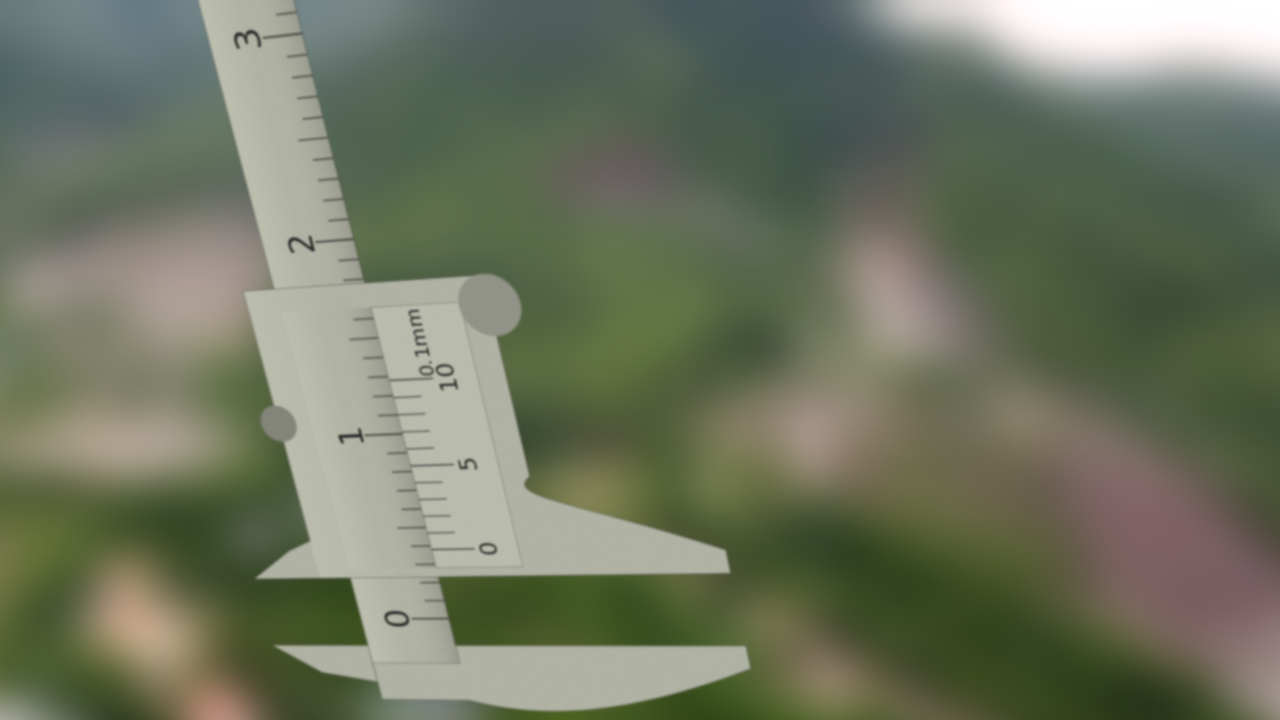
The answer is 3.8 mm
